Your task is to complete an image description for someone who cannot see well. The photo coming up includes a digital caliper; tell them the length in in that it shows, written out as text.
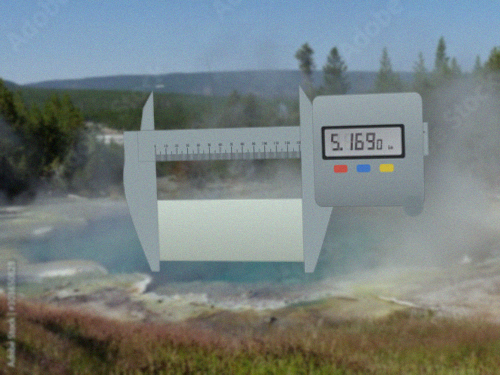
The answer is 5.1690 in
